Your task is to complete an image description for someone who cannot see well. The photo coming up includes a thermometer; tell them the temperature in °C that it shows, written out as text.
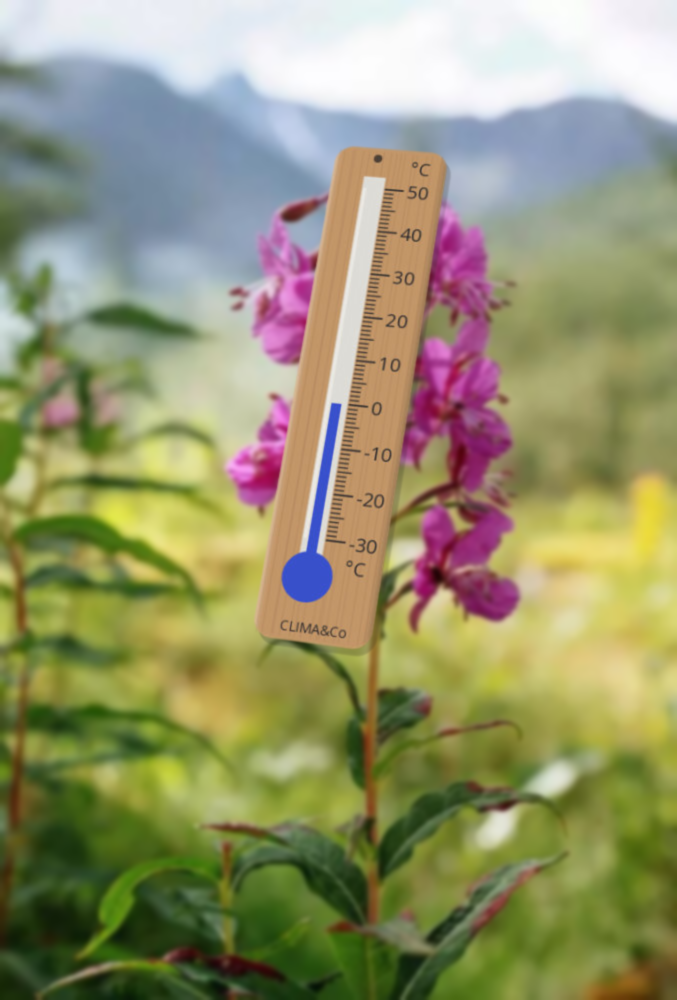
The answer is 0 °C
